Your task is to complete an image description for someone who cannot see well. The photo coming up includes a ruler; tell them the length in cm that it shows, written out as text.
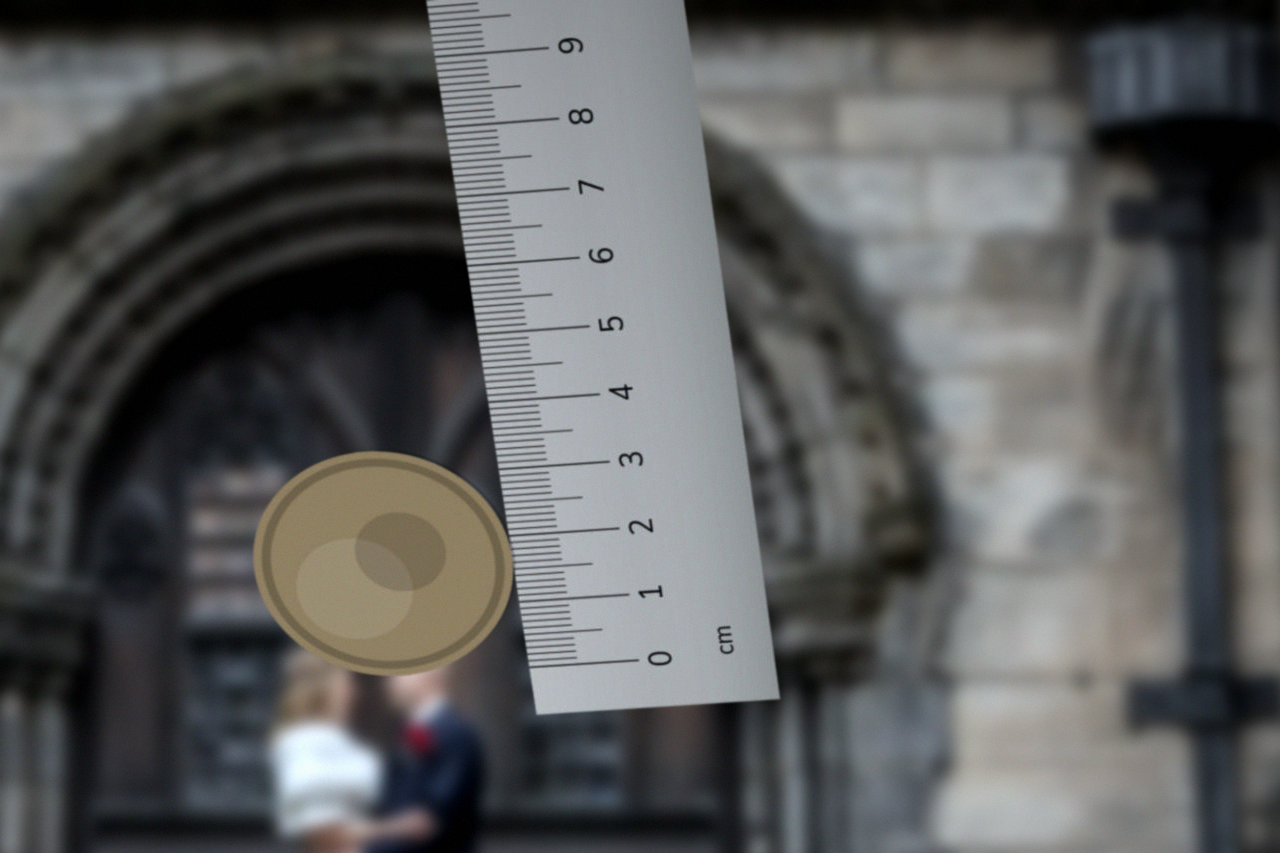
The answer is 3.4 cm
